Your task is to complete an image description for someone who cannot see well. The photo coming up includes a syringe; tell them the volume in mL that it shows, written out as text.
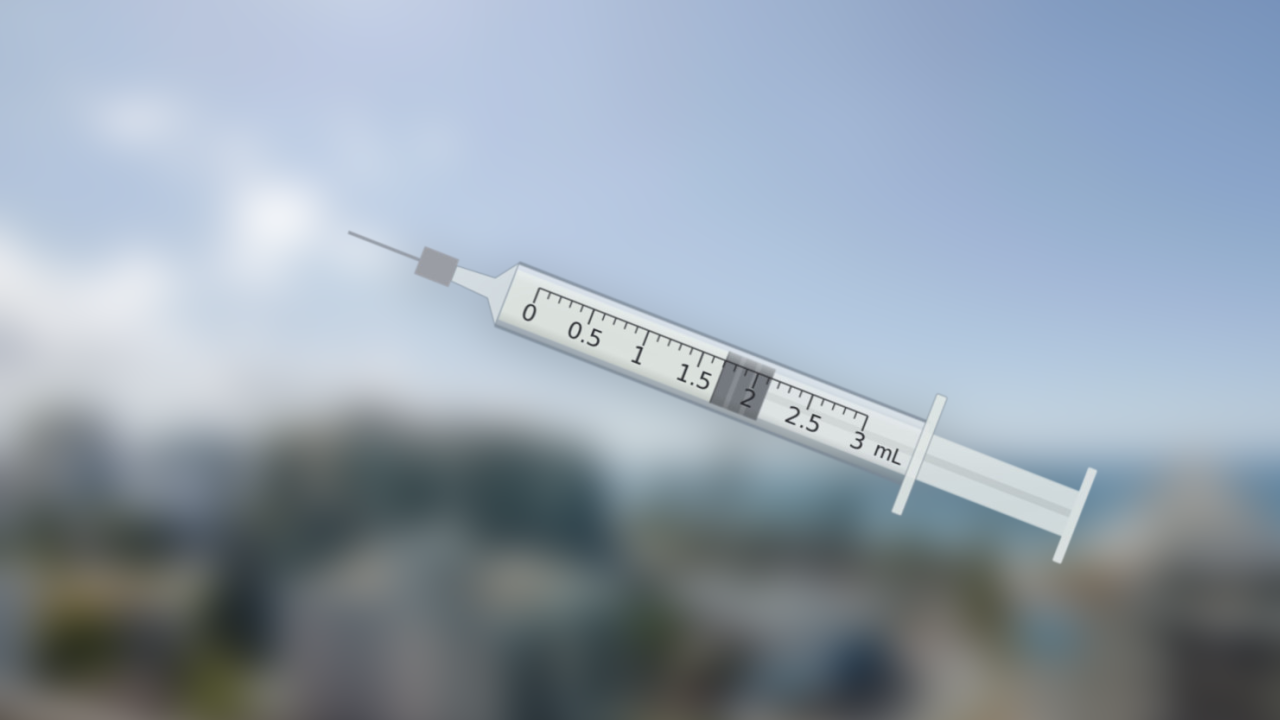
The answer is 1.7 mL
